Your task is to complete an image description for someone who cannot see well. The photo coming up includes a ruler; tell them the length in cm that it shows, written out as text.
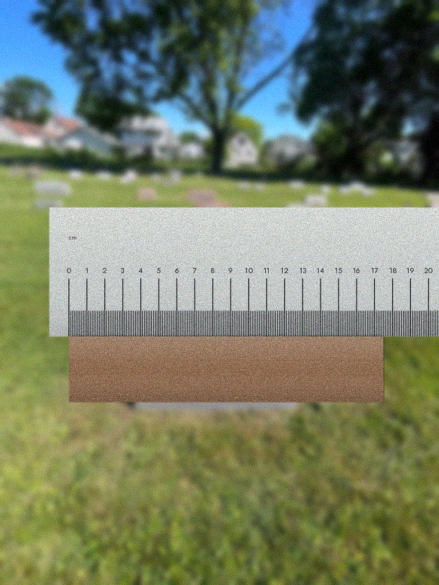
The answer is 17.5 cm
